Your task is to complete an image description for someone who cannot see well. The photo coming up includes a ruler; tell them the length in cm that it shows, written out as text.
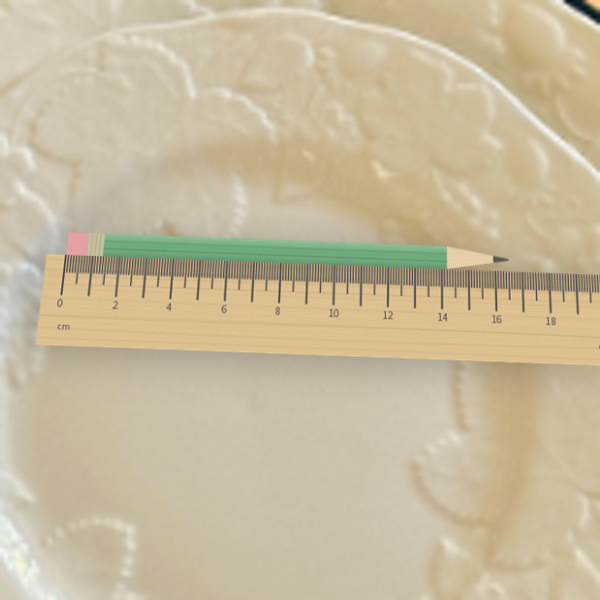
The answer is 16.5 cm
